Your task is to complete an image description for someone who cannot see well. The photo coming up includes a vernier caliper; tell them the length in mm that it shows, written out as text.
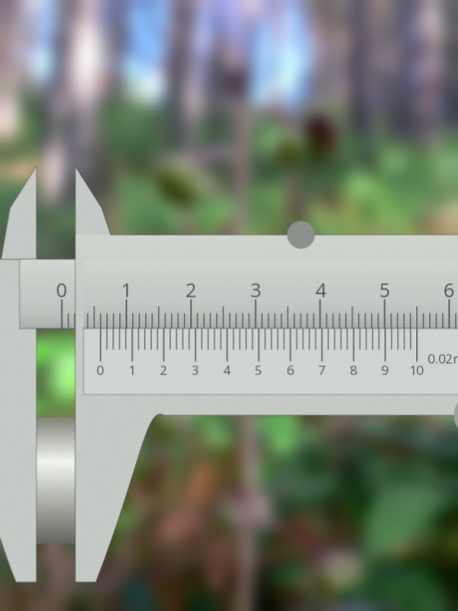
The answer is 6.0 mm
